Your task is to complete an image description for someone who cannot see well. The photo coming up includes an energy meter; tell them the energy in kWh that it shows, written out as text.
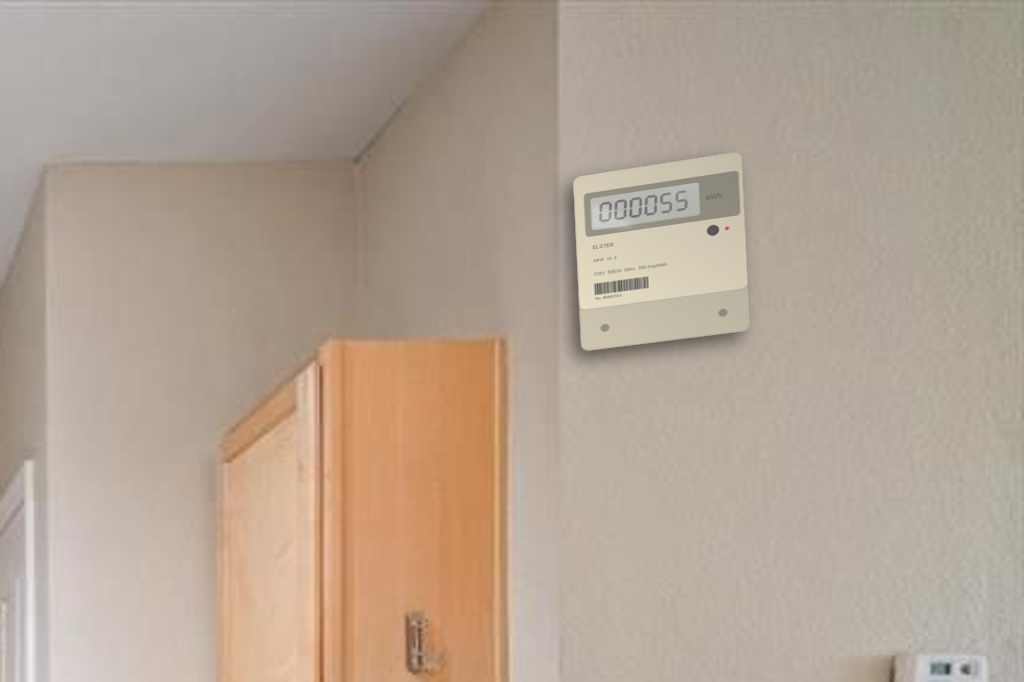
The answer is 55 kWh
